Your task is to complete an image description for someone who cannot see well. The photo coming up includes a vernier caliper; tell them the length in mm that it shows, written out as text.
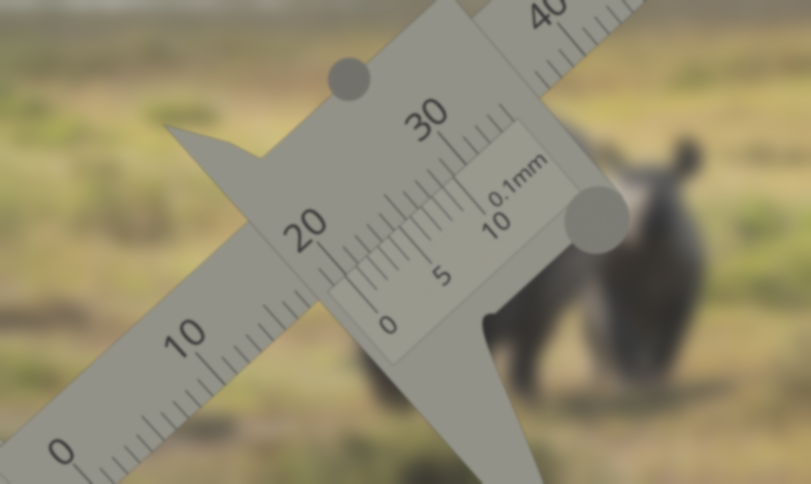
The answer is 19.9 mm
